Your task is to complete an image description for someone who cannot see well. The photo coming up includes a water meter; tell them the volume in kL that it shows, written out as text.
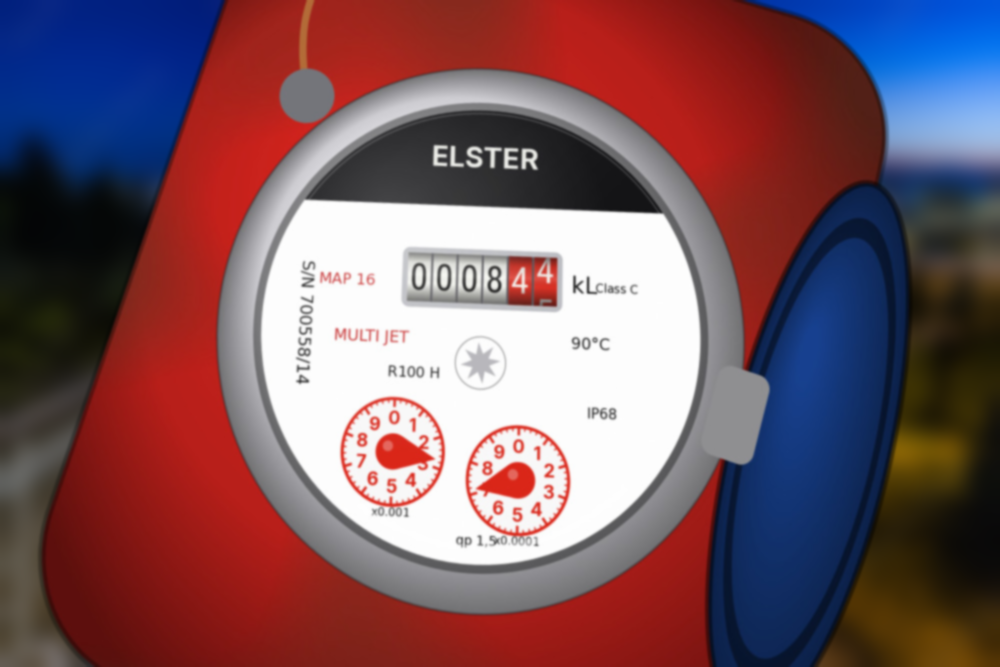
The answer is 8.4427 kL
